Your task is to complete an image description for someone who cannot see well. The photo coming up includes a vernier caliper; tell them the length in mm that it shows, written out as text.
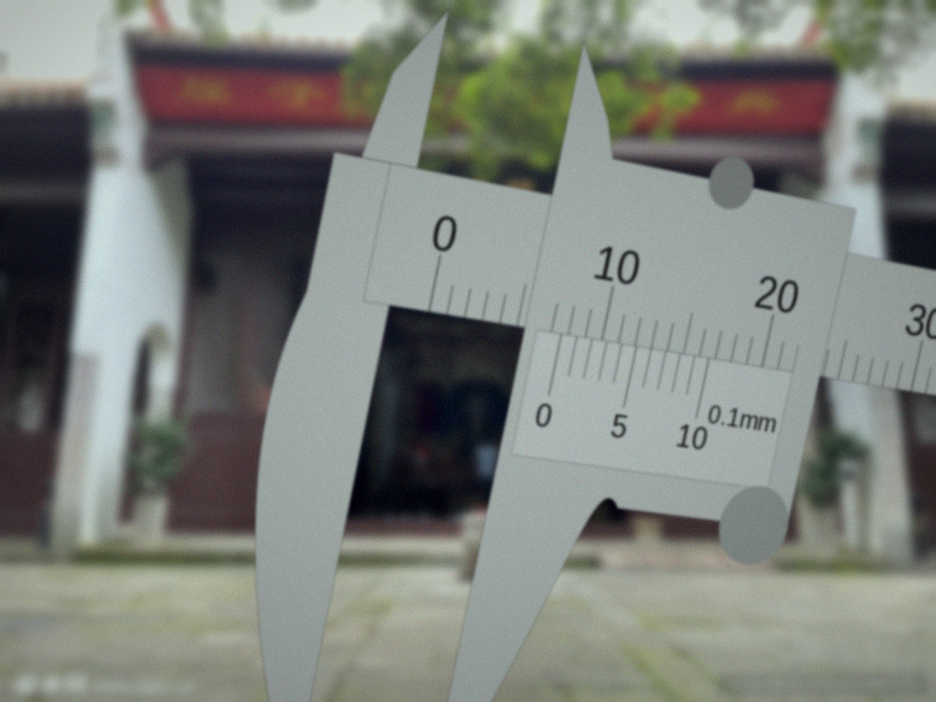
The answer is 7.6 mm
